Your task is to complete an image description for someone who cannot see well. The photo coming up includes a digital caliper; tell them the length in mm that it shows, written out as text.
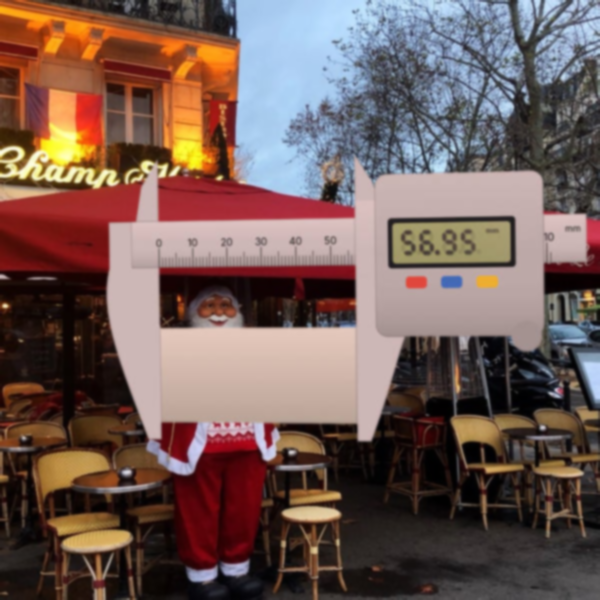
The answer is 56.95 mm
